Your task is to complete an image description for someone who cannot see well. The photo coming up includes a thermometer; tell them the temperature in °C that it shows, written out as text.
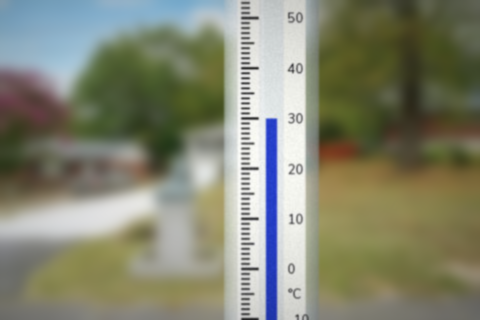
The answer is 30 °C
